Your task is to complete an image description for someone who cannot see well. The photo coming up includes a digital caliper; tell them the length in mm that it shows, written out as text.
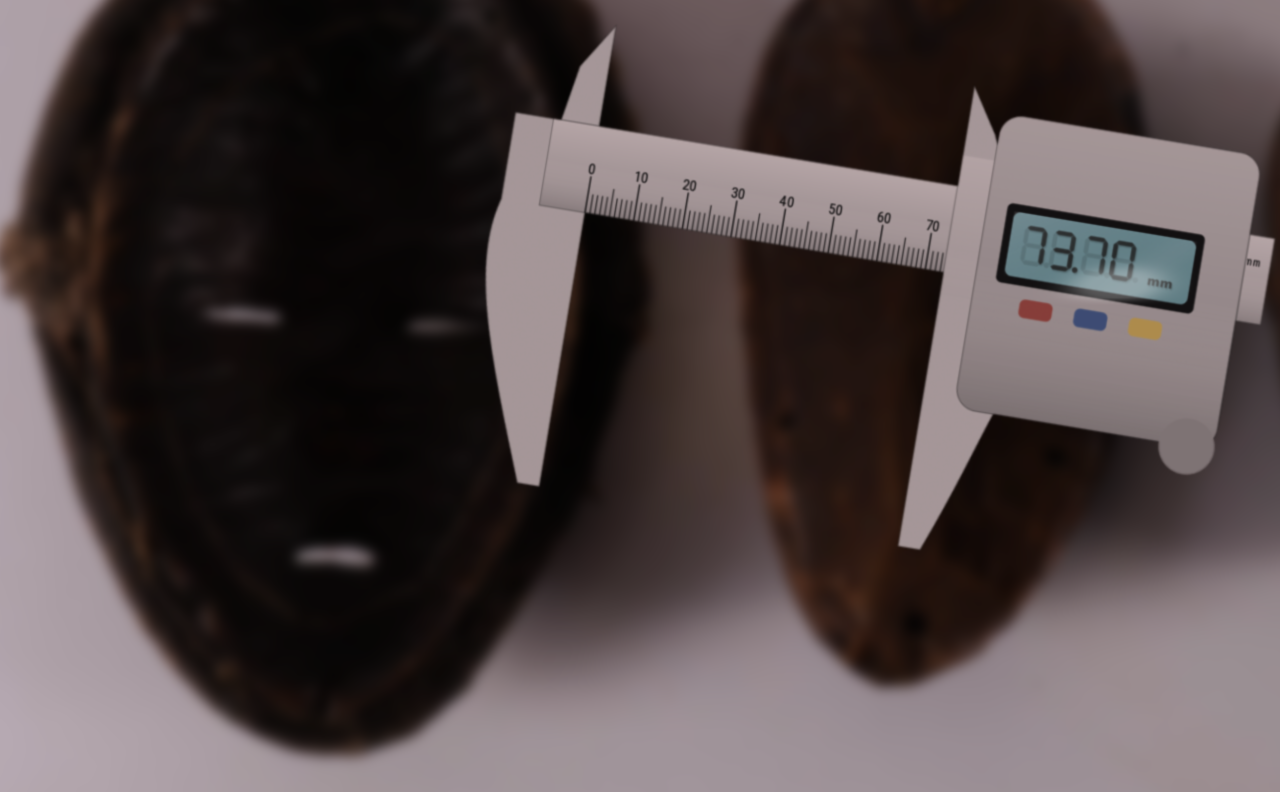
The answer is 73.70 mm
